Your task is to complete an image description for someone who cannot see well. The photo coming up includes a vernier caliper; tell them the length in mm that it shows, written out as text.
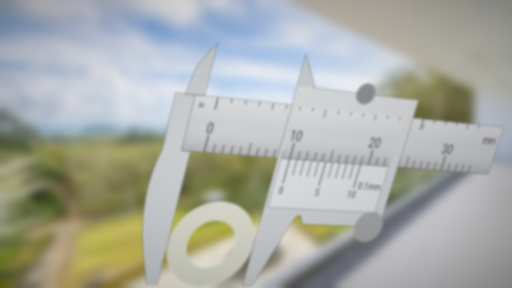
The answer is 10.0 mm
